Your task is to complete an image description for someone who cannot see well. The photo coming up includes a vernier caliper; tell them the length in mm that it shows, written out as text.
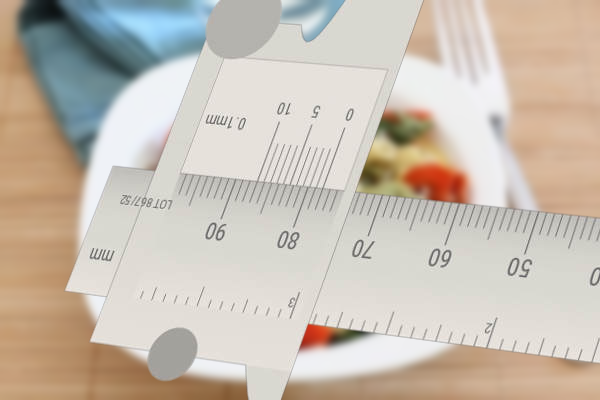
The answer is 78.0 mm
